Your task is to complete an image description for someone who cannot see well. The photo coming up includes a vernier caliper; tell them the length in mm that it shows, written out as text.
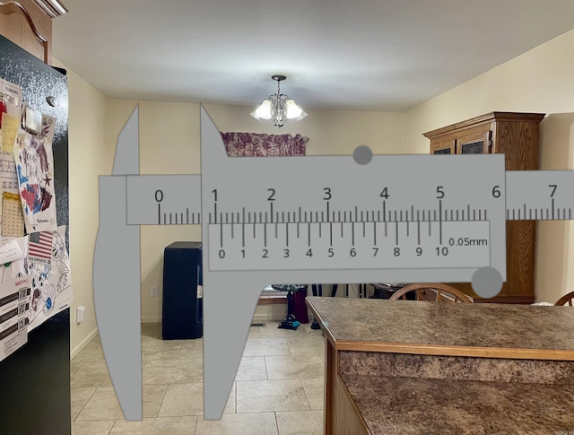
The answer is 11.0 mm
